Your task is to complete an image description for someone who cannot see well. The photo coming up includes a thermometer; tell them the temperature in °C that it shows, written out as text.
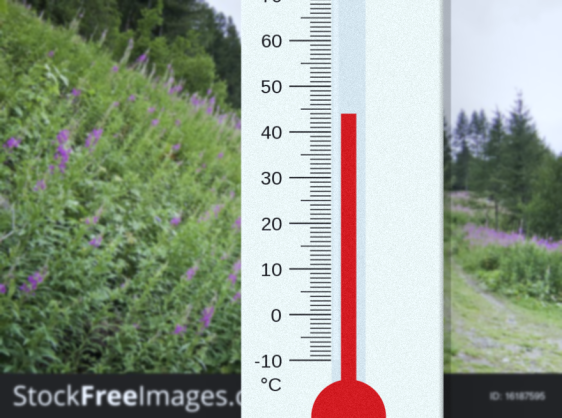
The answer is 44 °C
